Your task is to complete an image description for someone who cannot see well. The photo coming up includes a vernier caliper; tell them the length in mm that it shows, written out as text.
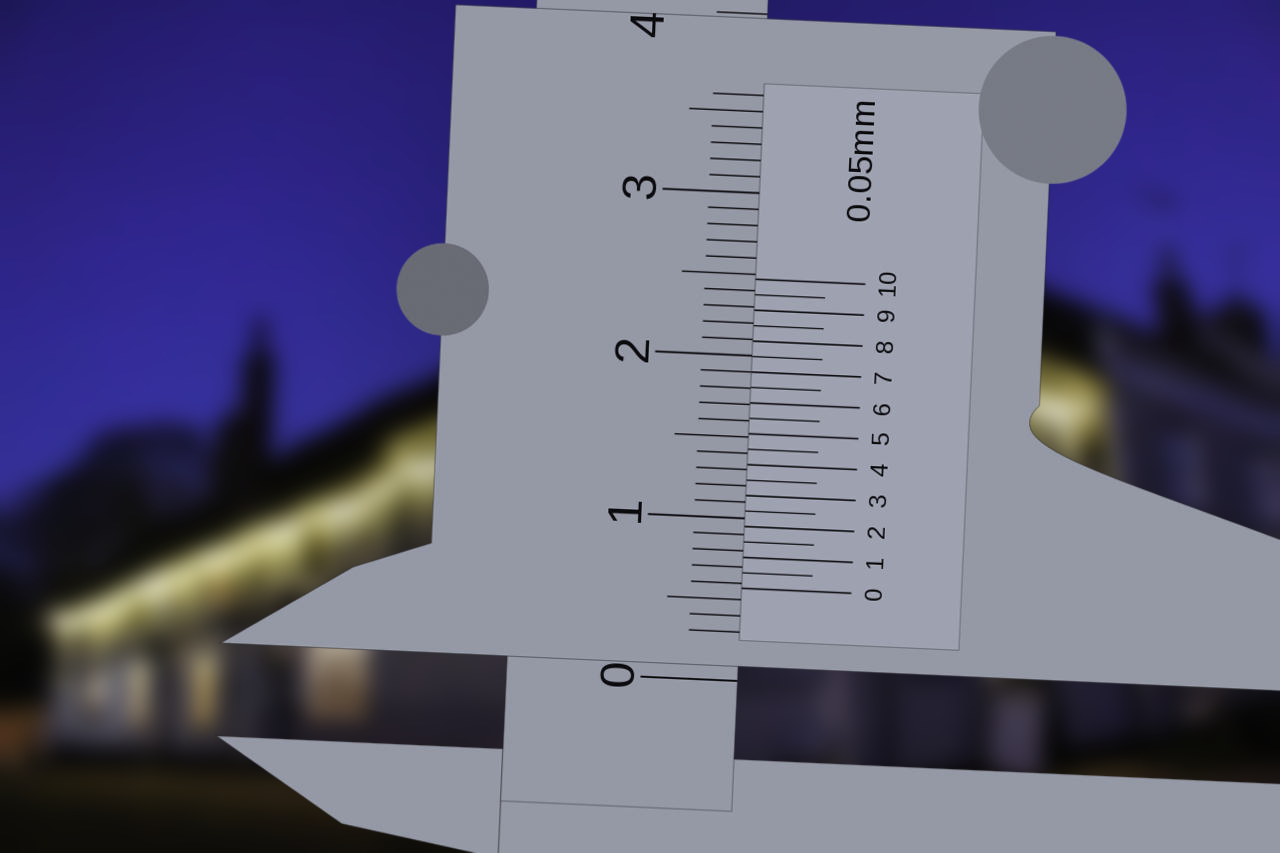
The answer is 5.7 mm
